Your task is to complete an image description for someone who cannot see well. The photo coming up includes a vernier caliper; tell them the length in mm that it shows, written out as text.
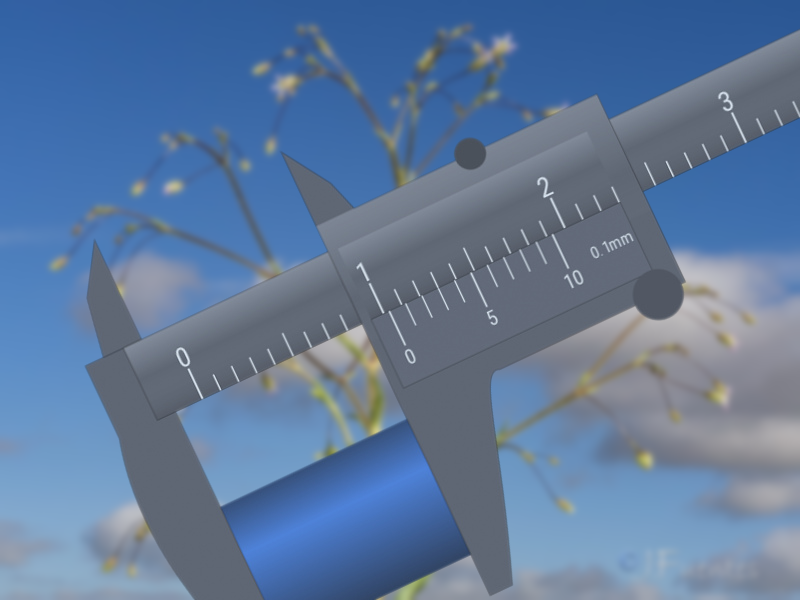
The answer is 10.3 mm
